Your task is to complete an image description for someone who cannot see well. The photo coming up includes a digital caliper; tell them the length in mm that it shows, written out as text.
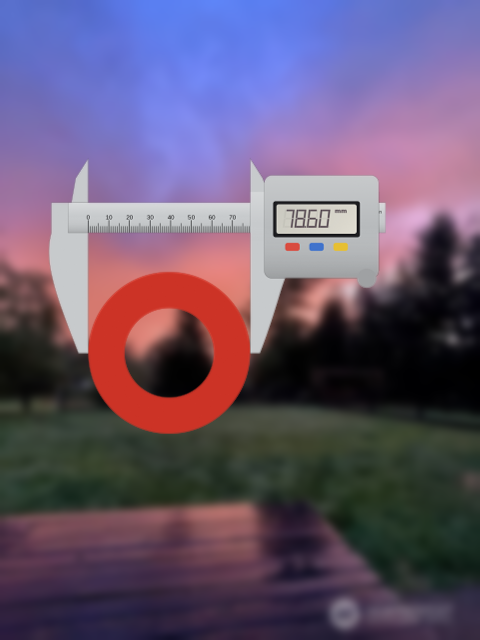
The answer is 78.60 mm
